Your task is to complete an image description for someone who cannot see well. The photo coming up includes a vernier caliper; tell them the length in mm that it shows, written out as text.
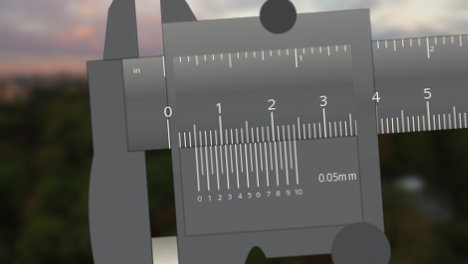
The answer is 5.0 mm
